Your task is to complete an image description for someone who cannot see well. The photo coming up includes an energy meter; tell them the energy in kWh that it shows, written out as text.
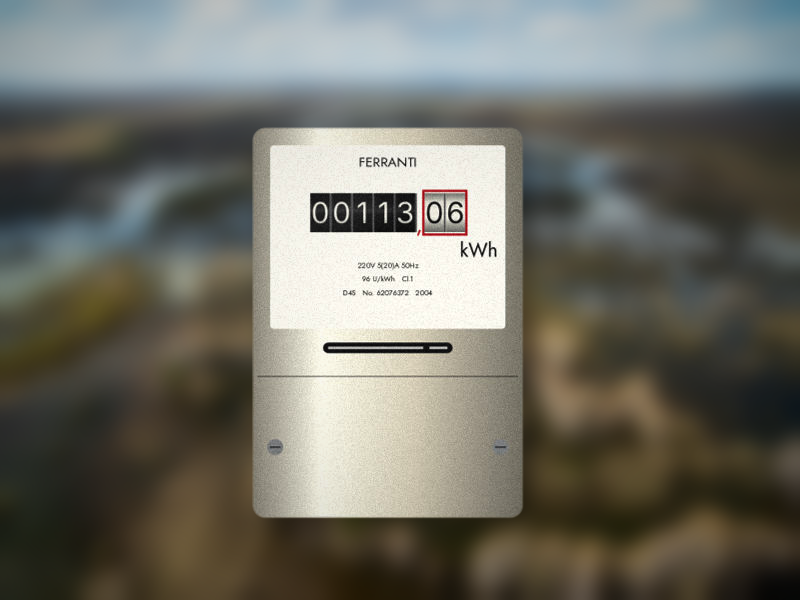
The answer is 113.06 kWh
